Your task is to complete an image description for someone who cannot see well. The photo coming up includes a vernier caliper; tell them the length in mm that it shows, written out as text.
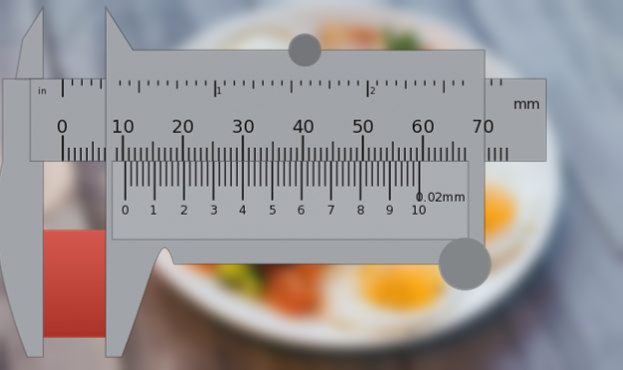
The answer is 10.4 mm
